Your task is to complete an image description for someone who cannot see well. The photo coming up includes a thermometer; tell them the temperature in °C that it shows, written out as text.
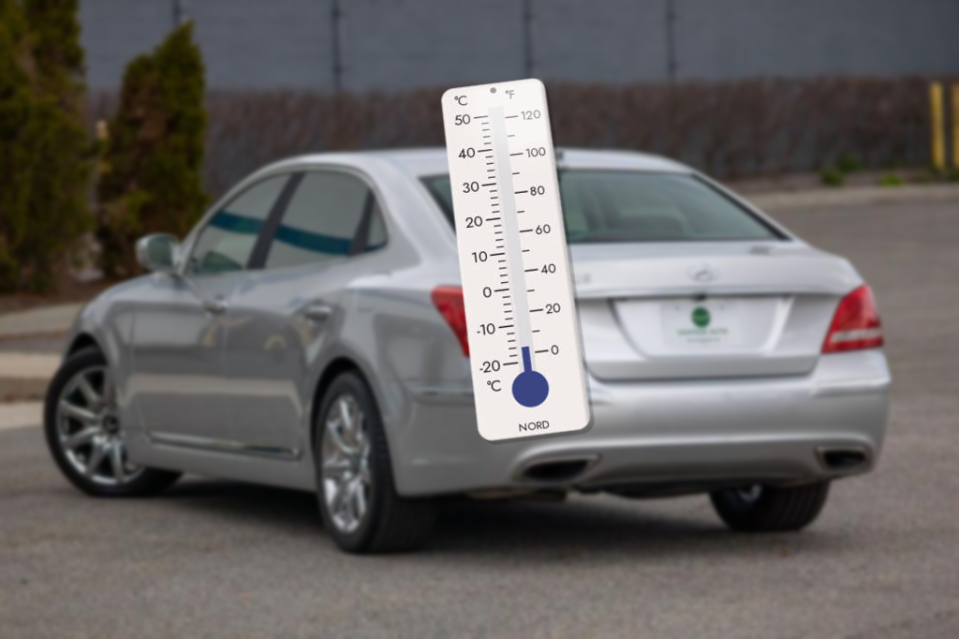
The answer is -16 °C
